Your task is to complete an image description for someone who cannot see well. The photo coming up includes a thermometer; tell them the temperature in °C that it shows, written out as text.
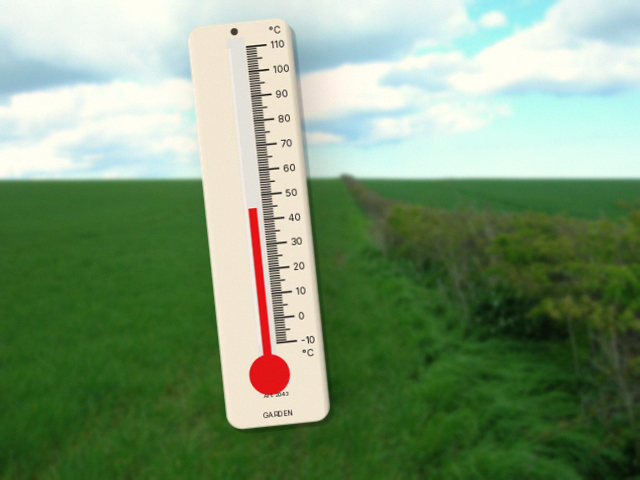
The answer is 45 °C
